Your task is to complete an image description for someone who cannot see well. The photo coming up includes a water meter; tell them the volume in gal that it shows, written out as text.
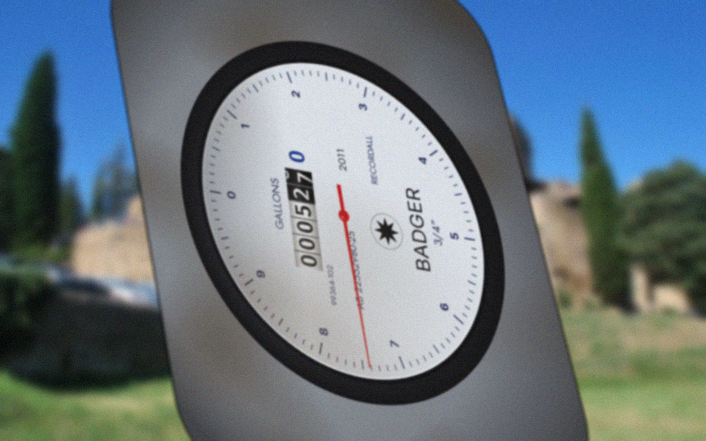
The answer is 5267.4 gal
